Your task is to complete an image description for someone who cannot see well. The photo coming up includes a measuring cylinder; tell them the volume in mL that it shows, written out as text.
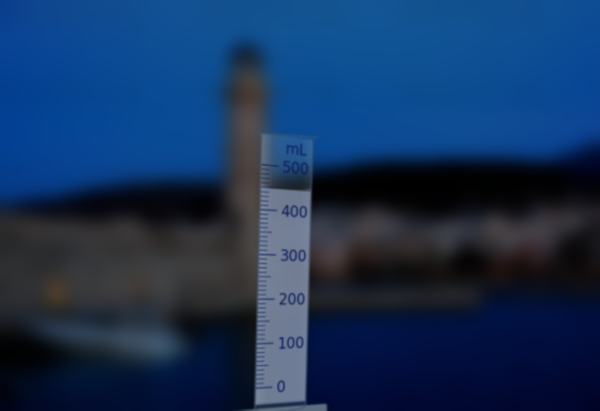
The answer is 450 mL
